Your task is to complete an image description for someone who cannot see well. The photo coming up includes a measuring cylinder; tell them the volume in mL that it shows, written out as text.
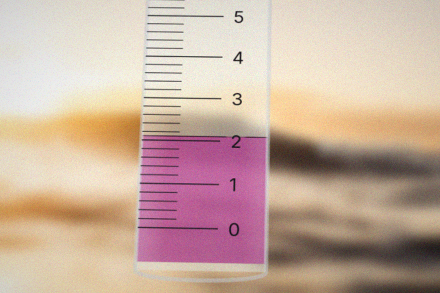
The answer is 2.1 mL
